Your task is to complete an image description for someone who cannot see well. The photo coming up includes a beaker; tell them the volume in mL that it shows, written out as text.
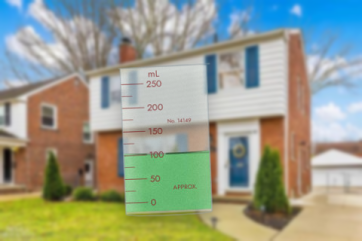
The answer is 100 mL
